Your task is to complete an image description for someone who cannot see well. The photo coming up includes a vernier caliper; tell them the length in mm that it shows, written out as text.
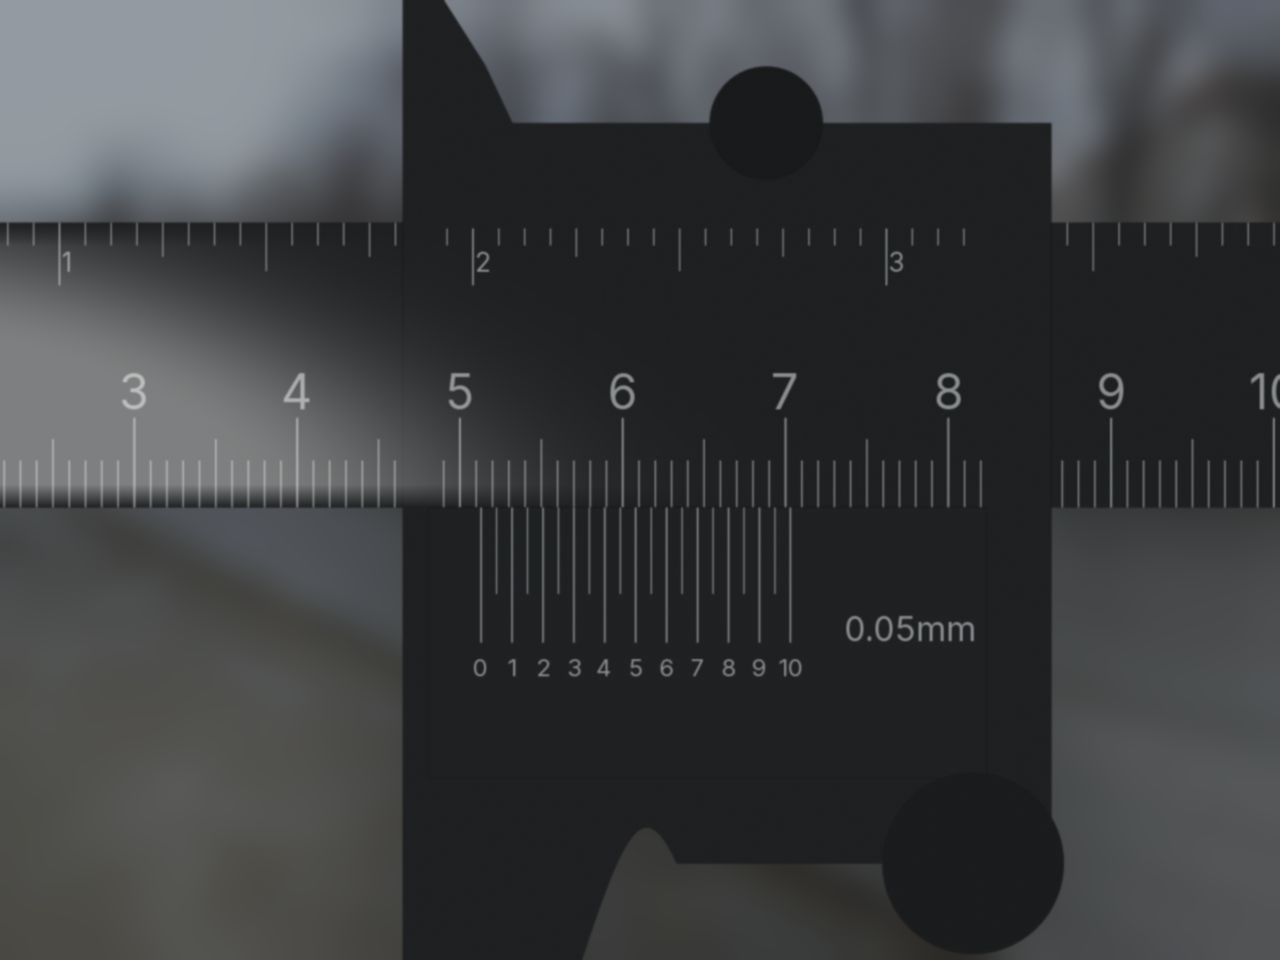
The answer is 51.3 mm
